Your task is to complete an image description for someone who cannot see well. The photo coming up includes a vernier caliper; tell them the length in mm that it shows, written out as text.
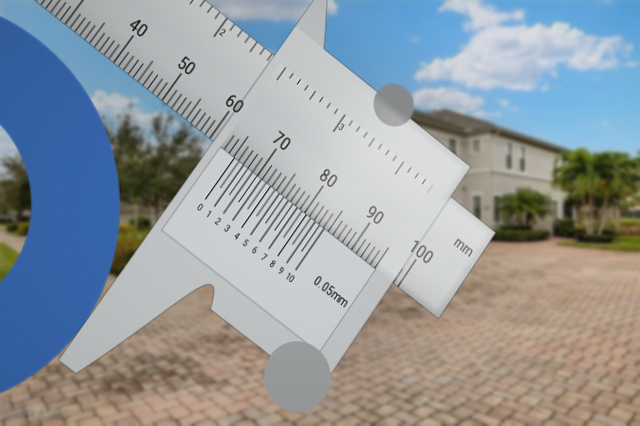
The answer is 65.2 mm
